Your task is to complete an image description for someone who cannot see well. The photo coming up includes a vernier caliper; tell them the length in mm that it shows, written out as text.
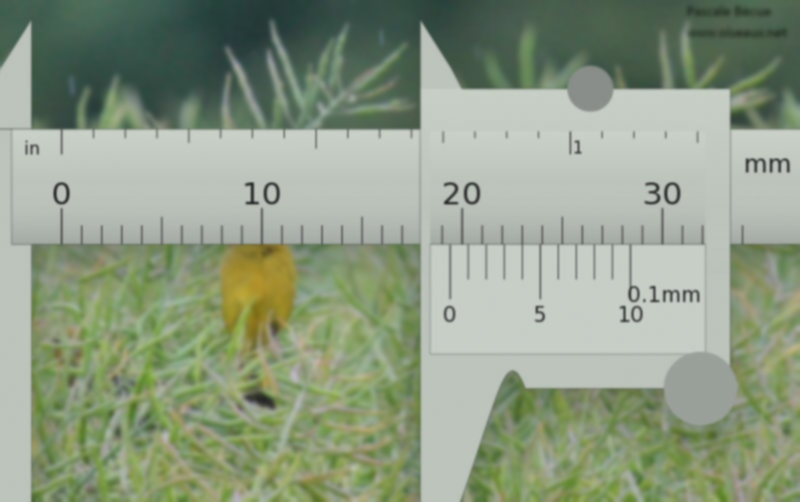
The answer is 19.4 mm
